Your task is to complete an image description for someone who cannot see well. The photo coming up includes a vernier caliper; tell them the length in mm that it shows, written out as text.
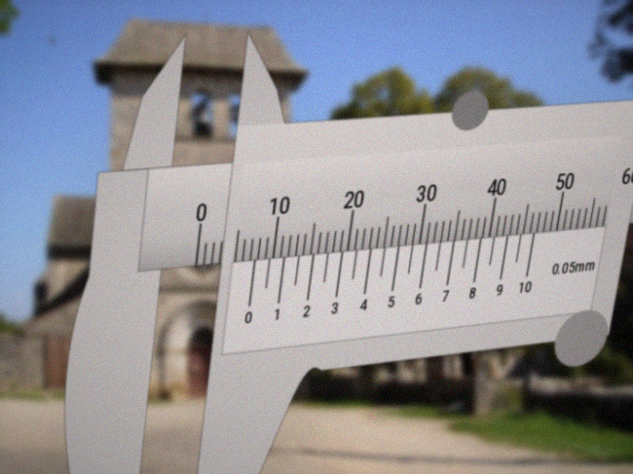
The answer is 7.6 mm
